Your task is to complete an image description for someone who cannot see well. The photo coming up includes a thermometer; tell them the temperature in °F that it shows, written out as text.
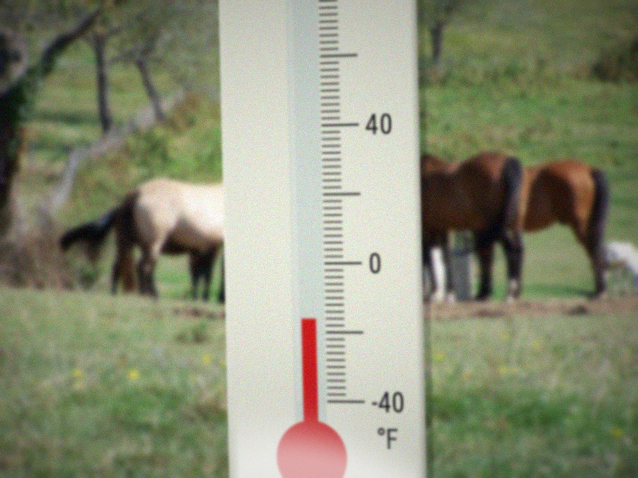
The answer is -16 °F
